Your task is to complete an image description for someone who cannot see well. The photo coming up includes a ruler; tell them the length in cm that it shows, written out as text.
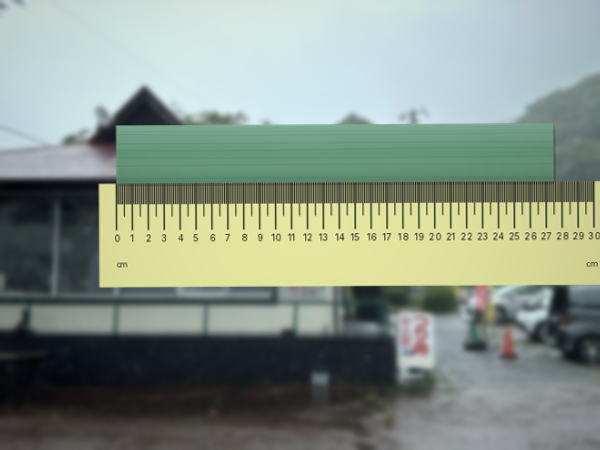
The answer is 27.5 cm
